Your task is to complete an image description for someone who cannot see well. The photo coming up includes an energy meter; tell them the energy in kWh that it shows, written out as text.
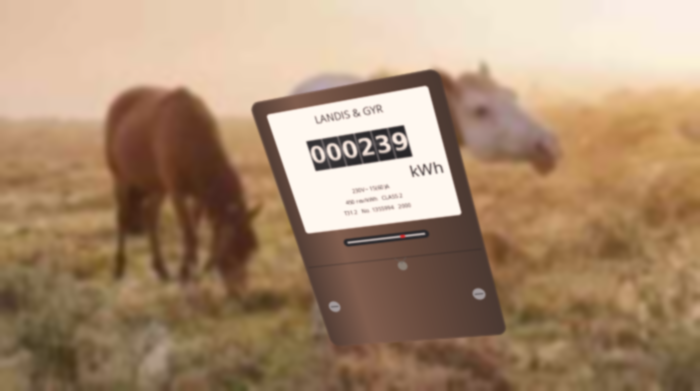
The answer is 239 kWh
